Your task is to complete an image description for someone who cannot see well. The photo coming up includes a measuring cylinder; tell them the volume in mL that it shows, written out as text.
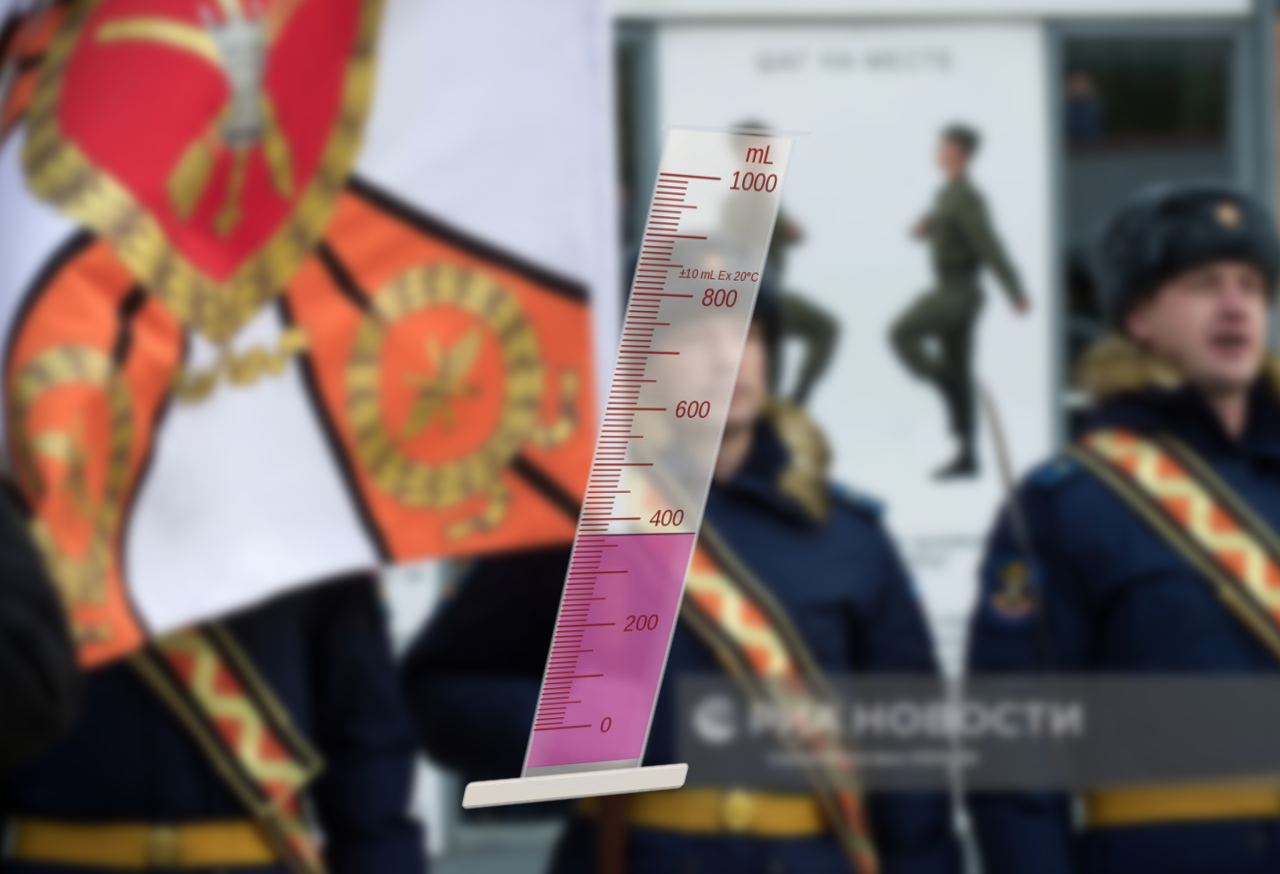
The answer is 370 mL
